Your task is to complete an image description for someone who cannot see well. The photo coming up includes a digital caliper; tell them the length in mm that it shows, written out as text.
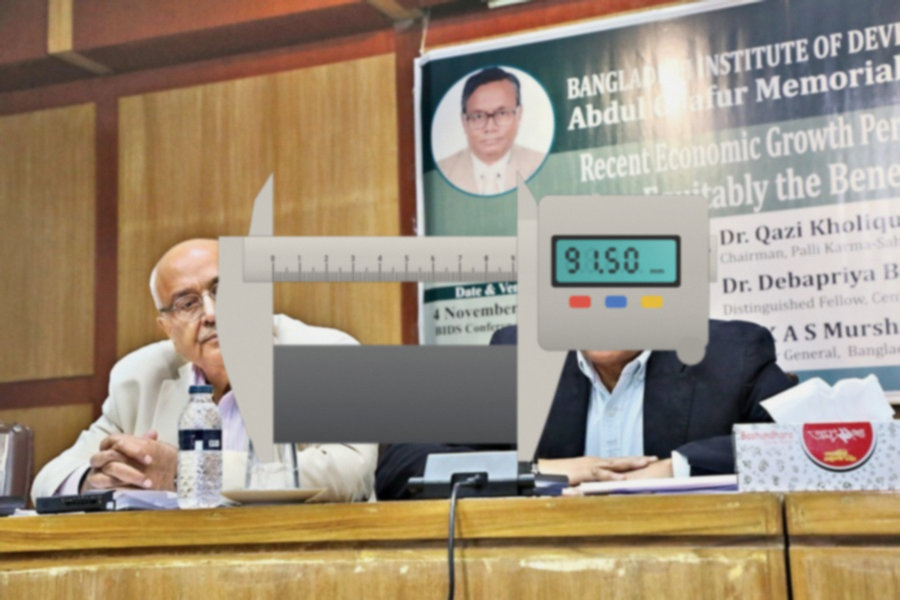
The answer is 91.50 mm
